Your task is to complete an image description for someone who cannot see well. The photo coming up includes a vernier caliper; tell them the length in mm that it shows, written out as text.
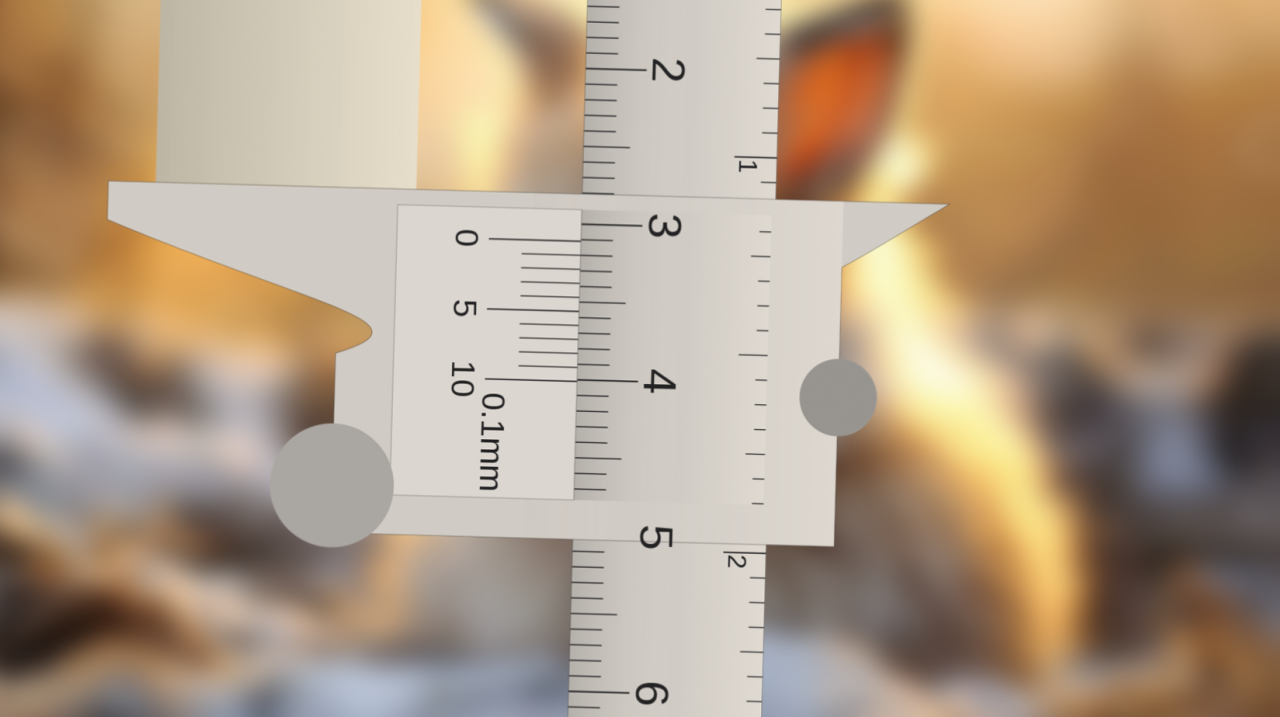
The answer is 31.1 mm
